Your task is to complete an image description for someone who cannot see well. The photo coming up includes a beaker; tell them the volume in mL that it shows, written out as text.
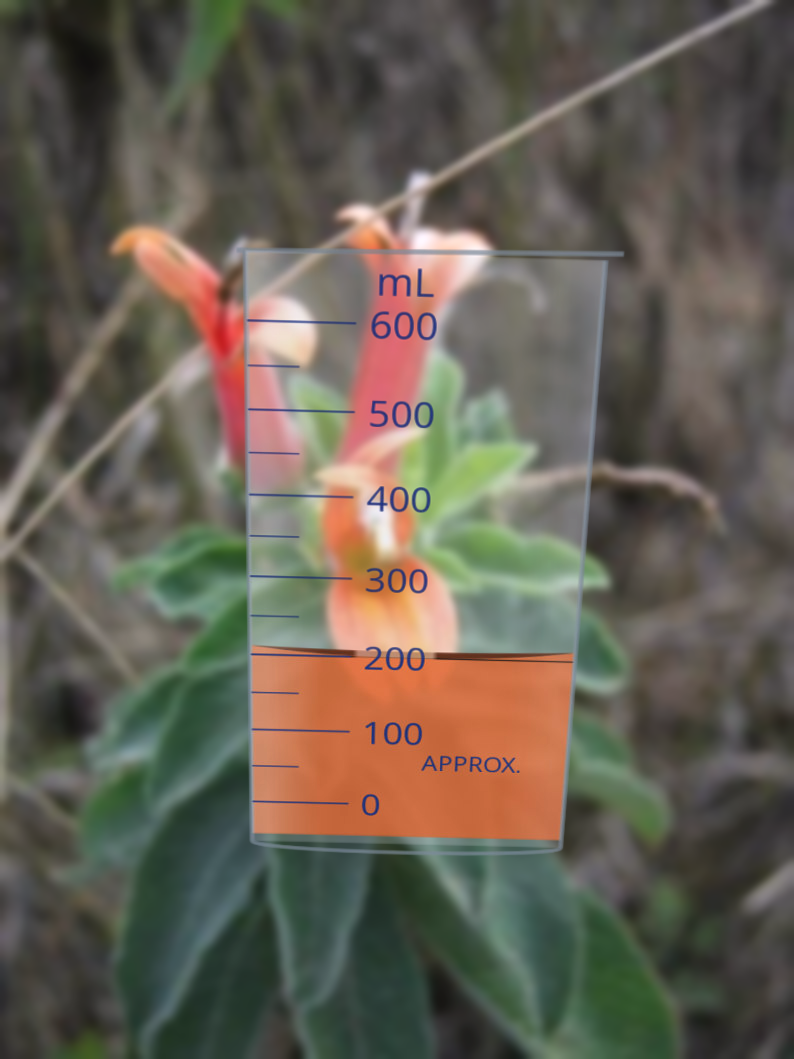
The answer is 200 mL
